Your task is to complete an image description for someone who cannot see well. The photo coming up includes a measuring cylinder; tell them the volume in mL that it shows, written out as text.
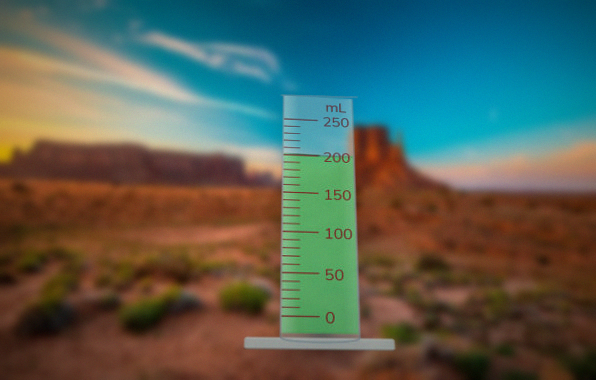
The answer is 200 mL
